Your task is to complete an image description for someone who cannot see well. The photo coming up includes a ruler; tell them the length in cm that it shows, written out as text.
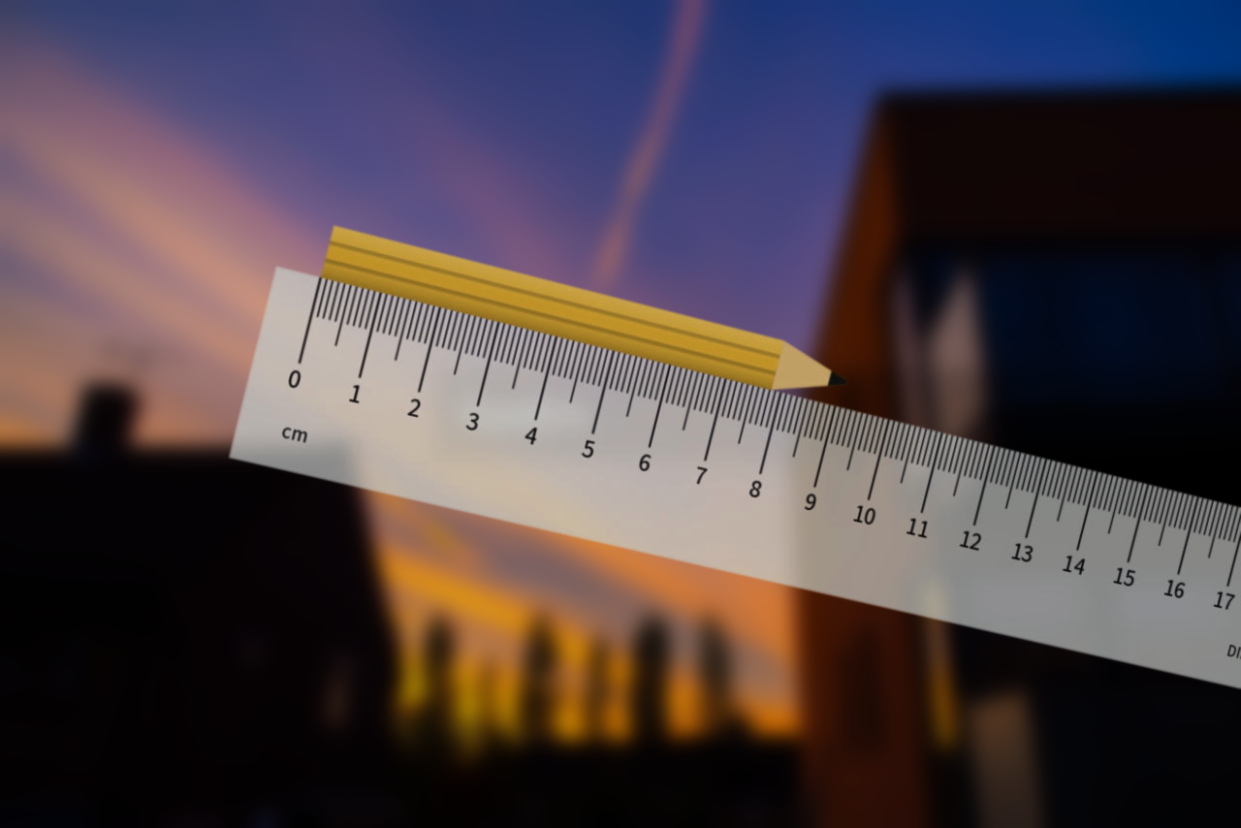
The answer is 9.1 cm
